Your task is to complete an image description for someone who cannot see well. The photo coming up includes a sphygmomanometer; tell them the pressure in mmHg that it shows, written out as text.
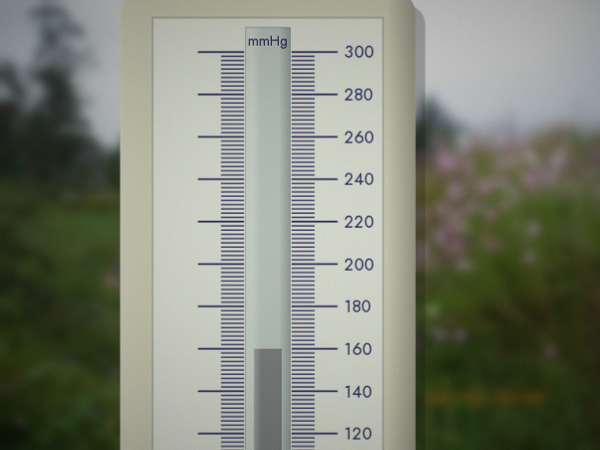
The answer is 160 mmHg
